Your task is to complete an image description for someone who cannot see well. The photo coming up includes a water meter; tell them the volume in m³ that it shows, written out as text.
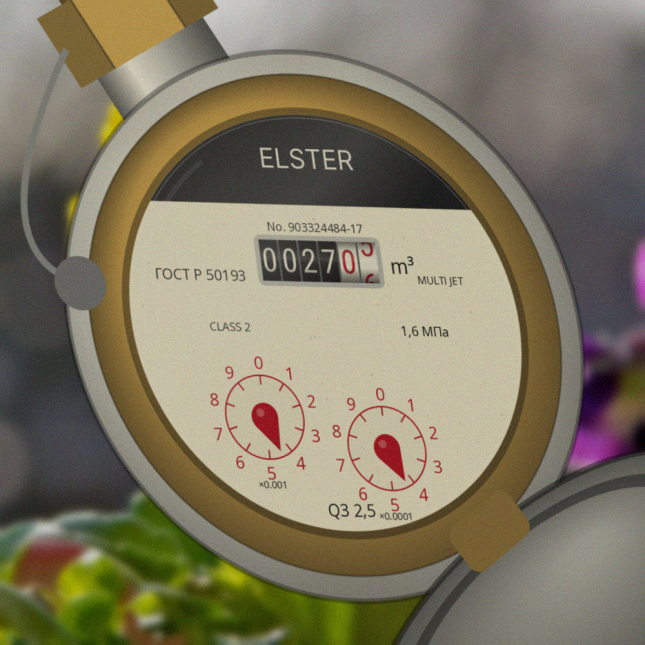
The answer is 27.0544 m³
